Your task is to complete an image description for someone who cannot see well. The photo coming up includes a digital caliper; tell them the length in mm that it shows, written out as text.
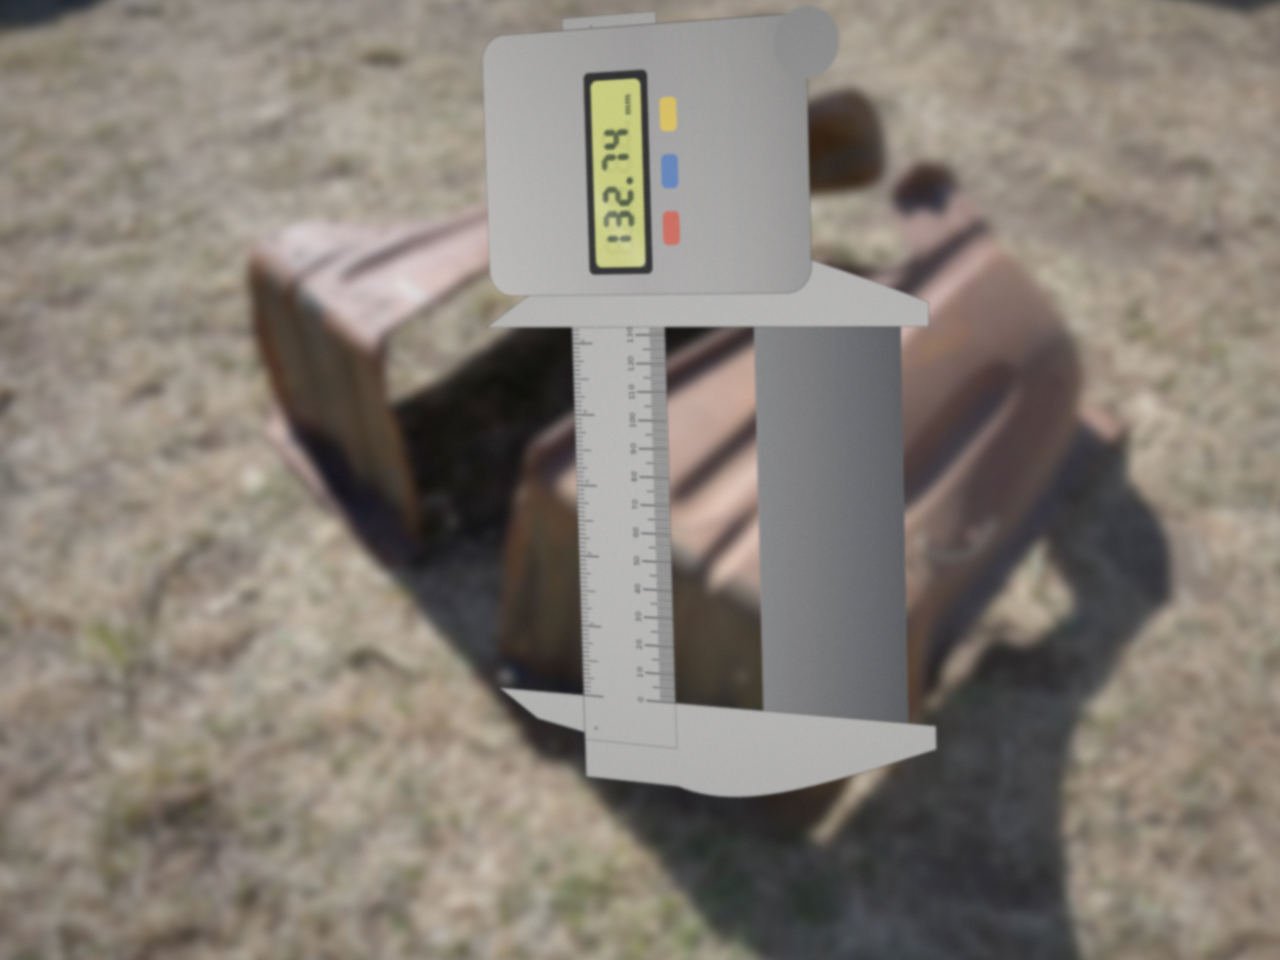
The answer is 132.74 mm
